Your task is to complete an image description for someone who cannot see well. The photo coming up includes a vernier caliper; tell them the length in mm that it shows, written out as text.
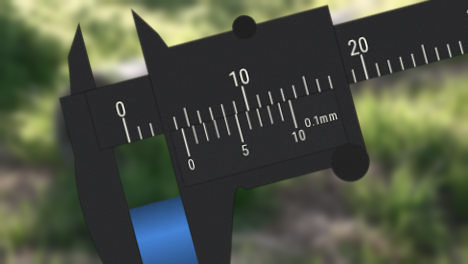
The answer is 4.4 mm
